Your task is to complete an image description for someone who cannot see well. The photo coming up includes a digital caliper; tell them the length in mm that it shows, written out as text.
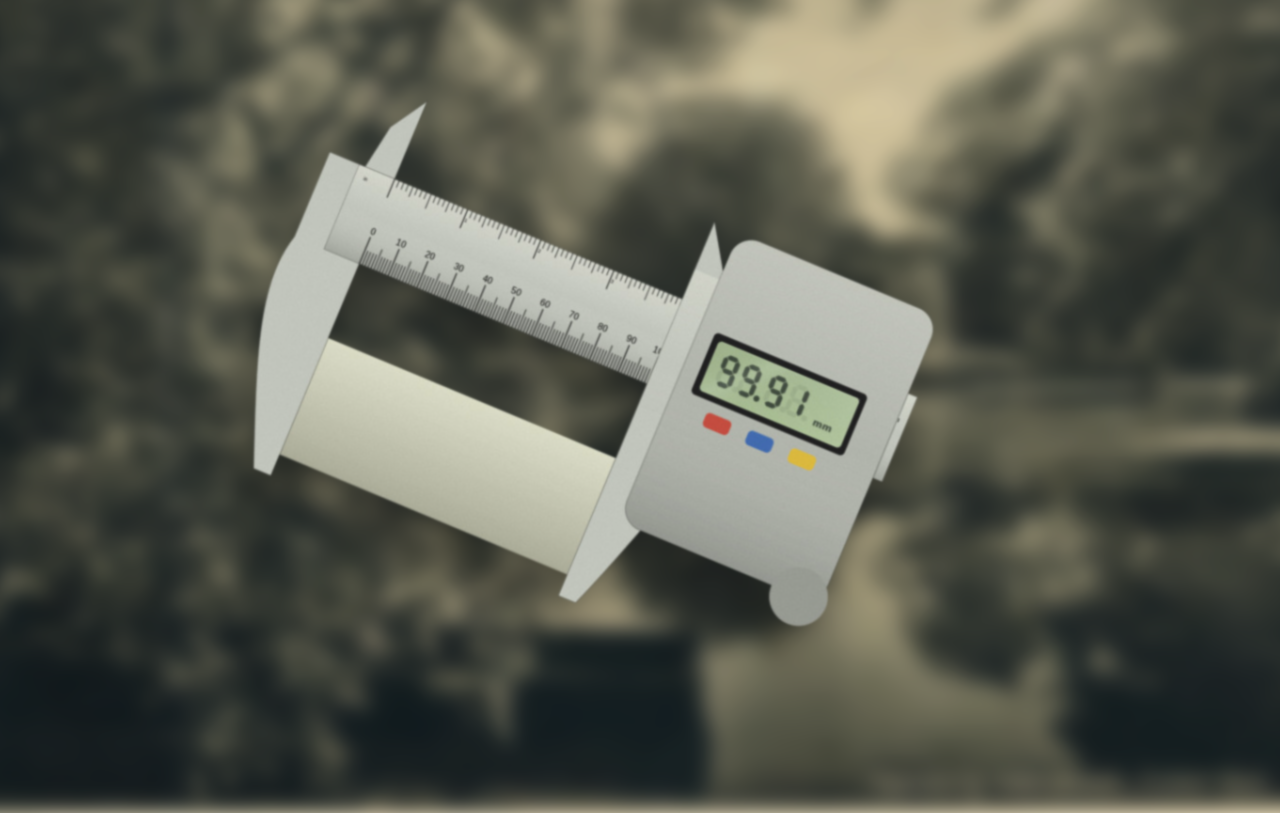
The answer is 99.91 mm
